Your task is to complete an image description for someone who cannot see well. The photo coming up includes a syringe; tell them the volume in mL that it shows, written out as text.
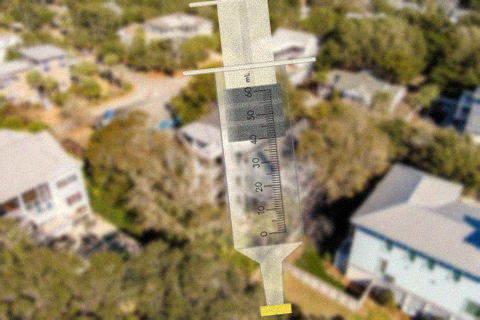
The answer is 40 mL
